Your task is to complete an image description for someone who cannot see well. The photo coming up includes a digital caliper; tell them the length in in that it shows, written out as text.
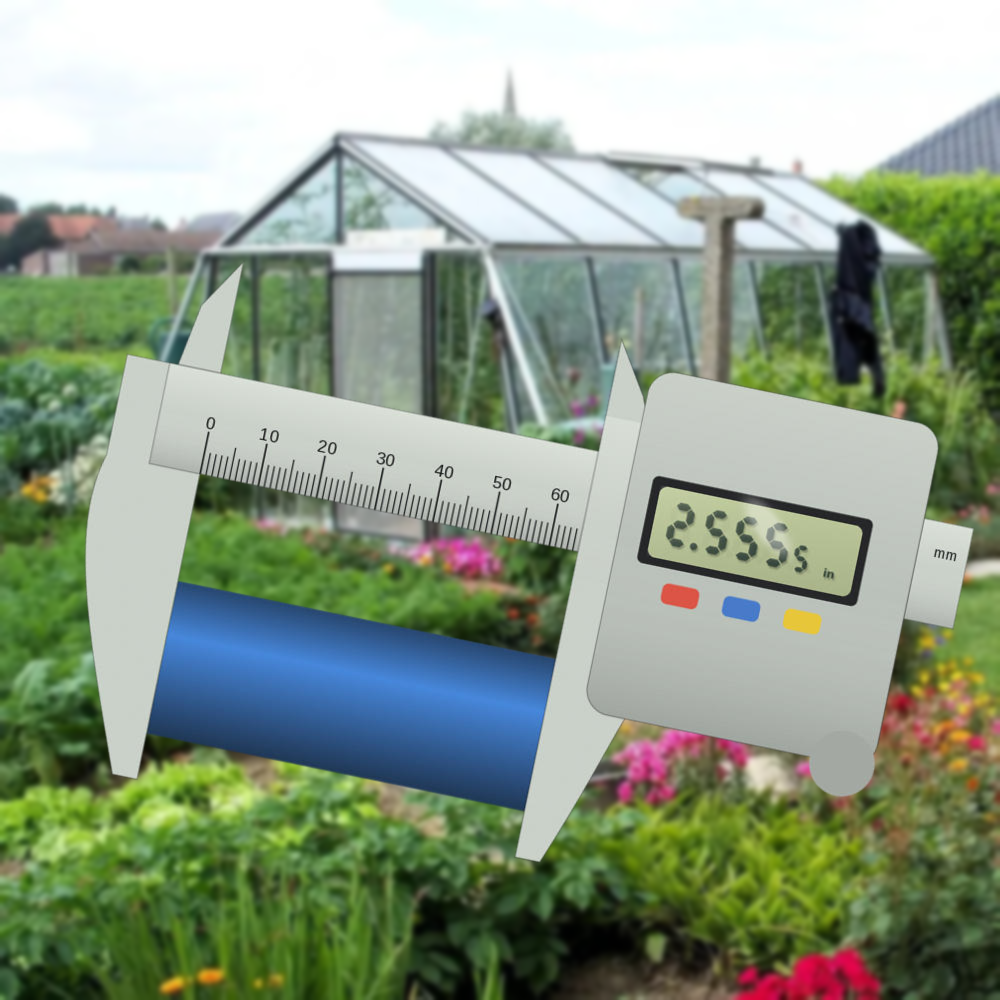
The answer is 2.5555 in
